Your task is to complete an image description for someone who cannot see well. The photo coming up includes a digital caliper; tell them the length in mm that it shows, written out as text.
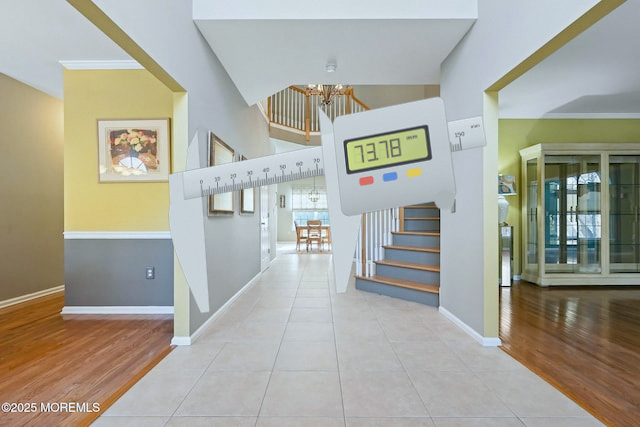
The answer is 73.78 mm
